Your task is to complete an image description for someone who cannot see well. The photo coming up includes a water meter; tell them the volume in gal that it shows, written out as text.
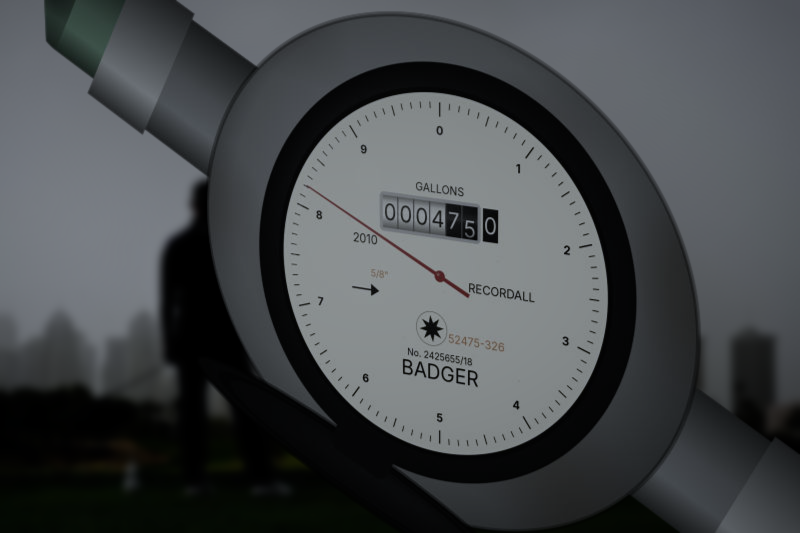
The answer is 4748.2 gal
